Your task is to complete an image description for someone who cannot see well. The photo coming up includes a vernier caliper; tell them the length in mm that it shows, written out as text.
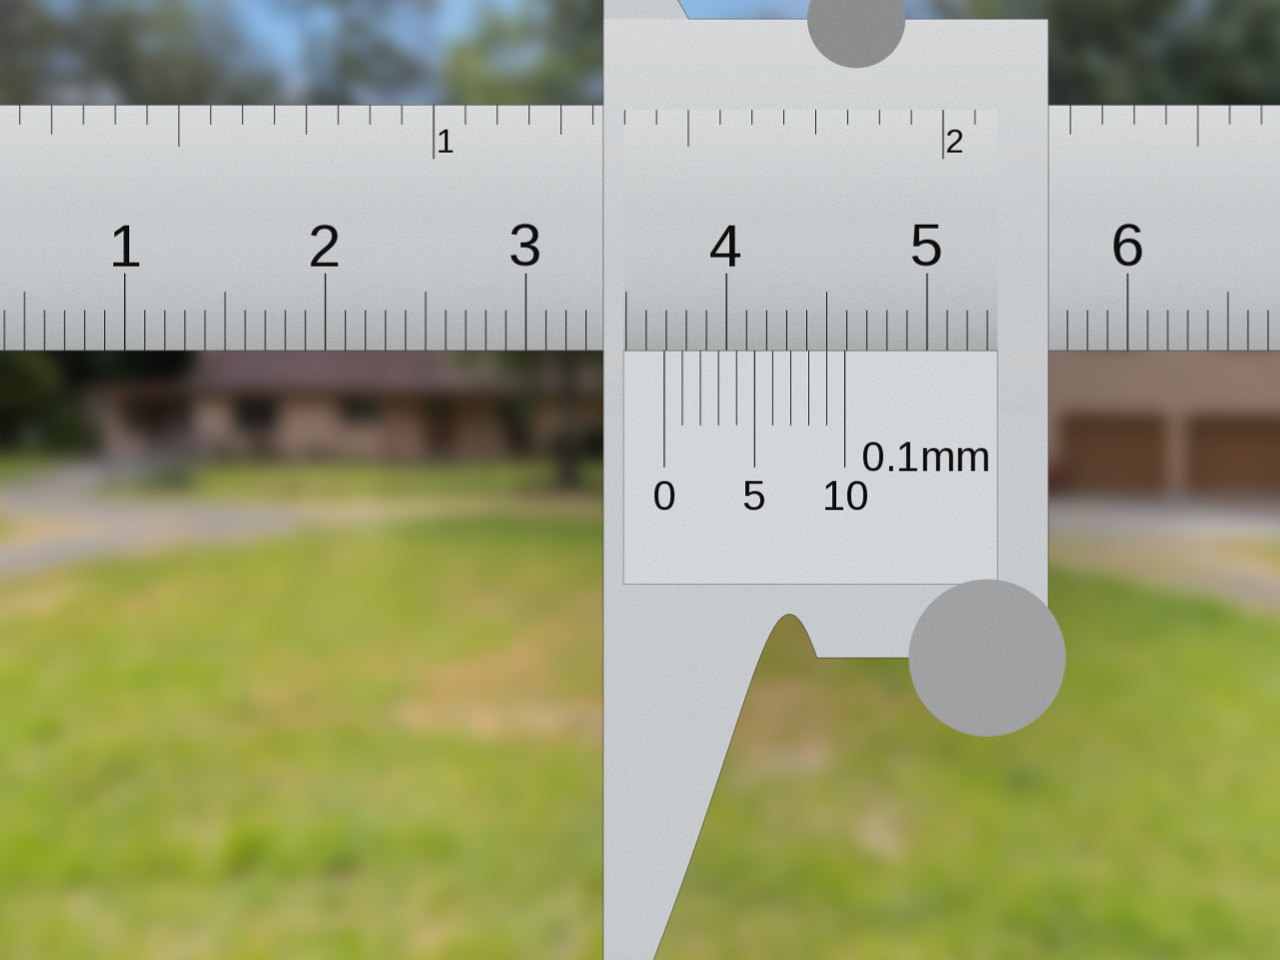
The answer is 36.9 mm
